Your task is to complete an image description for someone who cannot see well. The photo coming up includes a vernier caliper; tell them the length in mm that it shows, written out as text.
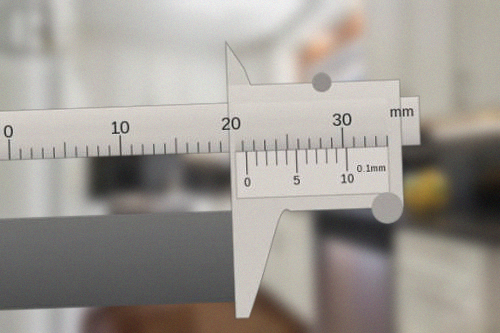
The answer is 21.3 mm
